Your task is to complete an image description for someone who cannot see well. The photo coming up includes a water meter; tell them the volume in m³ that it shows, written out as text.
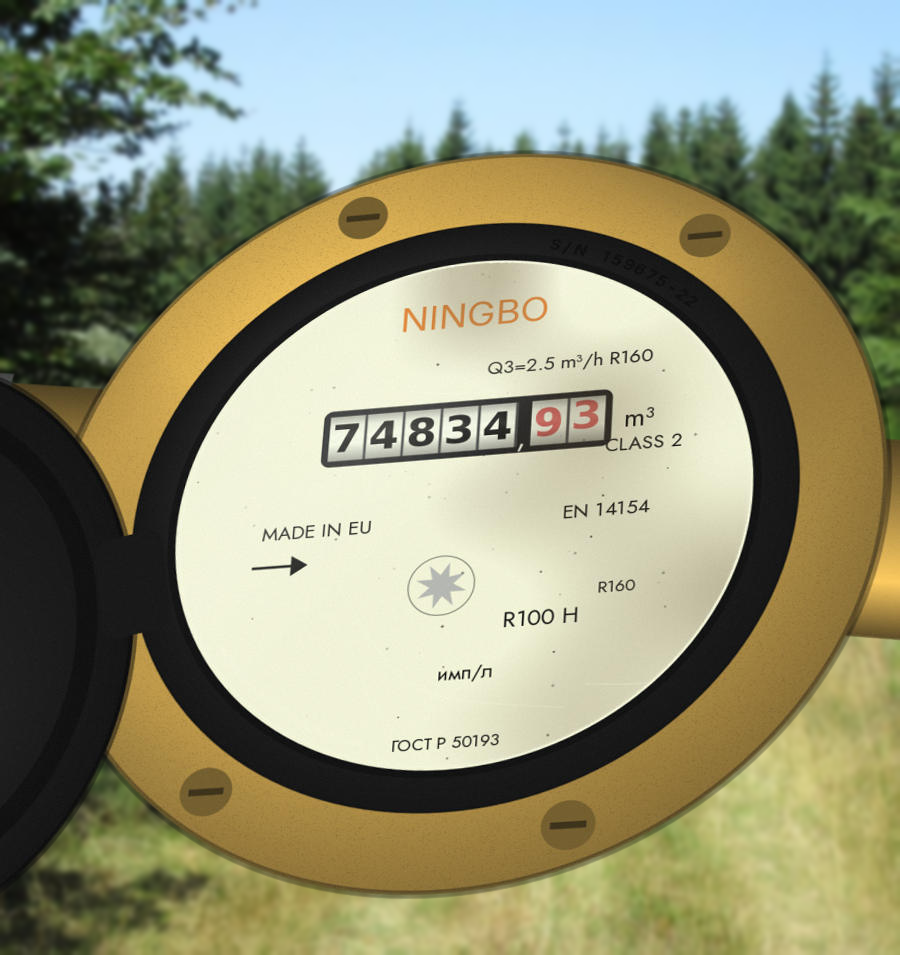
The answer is 74834.93 m³
